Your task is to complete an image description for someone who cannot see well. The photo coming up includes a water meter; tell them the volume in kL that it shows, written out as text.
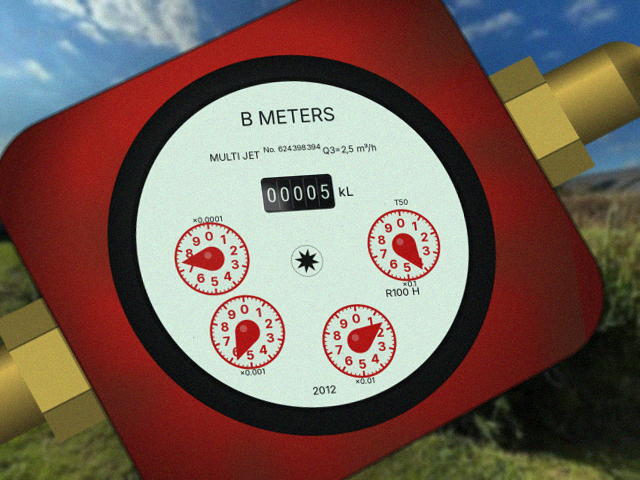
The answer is 5.4157 kL
